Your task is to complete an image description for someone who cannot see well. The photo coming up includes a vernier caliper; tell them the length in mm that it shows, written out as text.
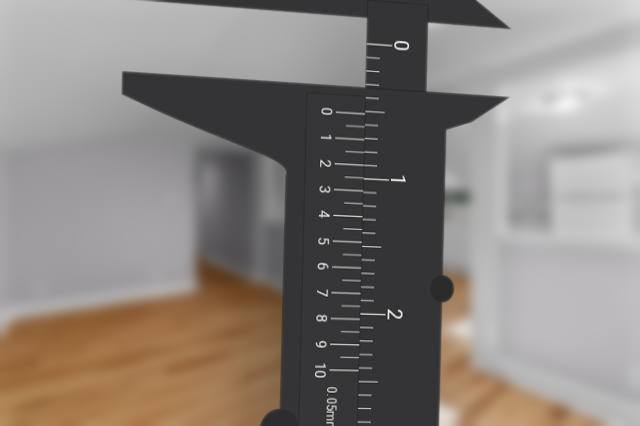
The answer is 5.2 mm
